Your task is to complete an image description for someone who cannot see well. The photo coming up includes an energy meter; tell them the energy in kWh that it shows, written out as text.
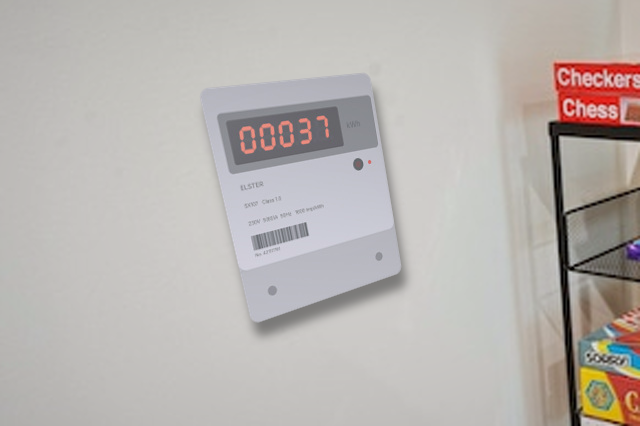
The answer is 37 kWh
